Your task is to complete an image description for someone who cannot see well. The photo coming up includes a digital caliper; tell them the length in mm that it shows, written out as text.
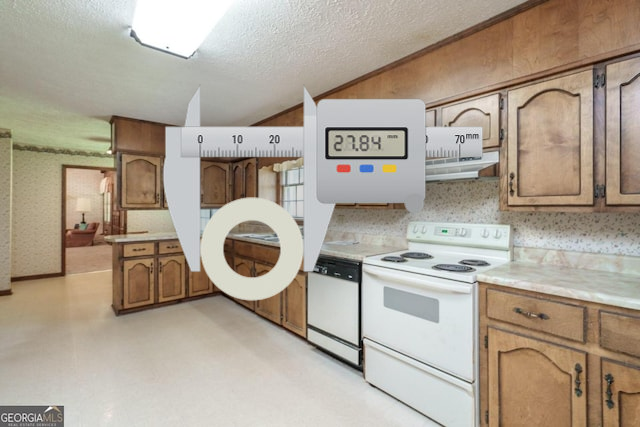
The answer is 27.84 mm
